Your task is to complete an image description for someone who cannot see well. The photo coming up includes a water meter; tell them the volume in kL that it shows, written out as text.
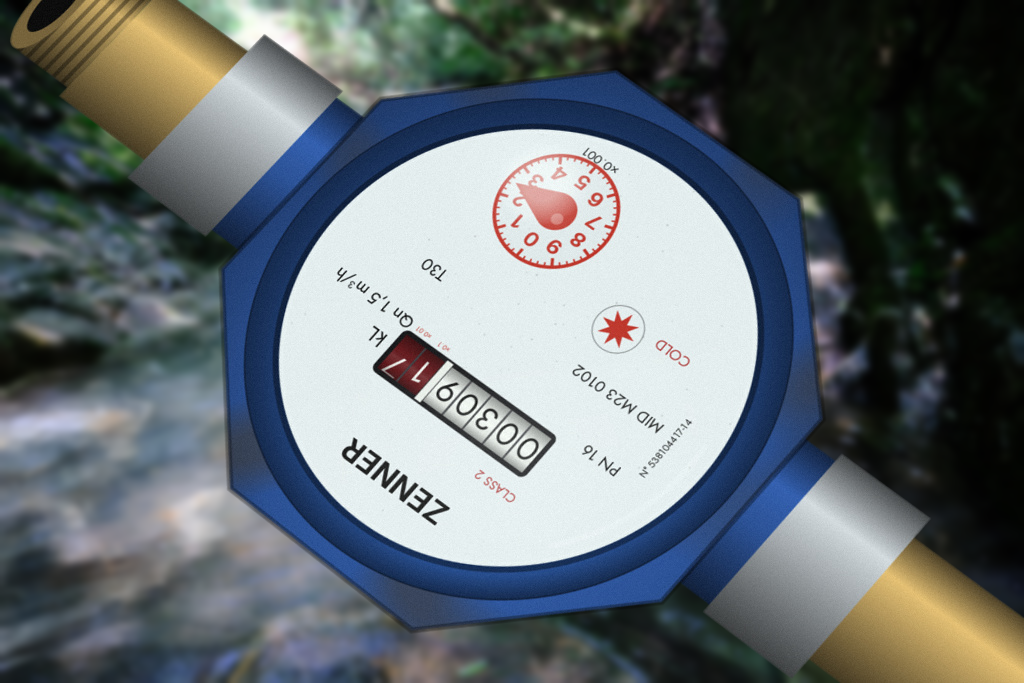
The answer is 309.172 kL
